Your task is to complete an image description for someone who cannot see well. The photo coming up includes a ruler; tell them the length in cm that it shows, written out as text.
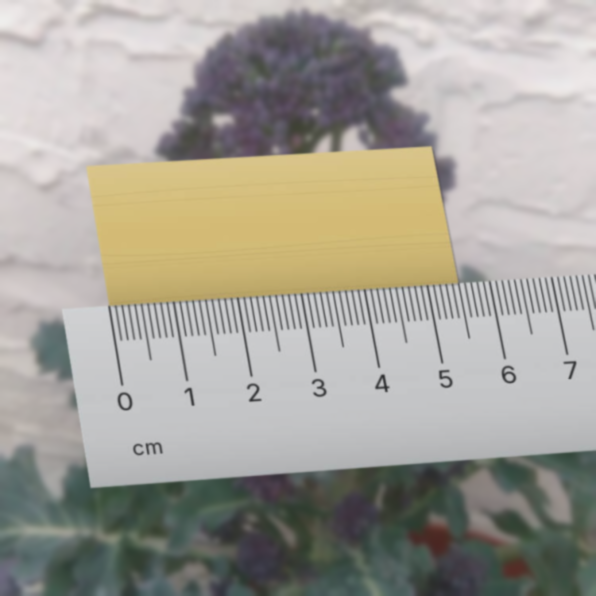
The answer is 5.5 cm
